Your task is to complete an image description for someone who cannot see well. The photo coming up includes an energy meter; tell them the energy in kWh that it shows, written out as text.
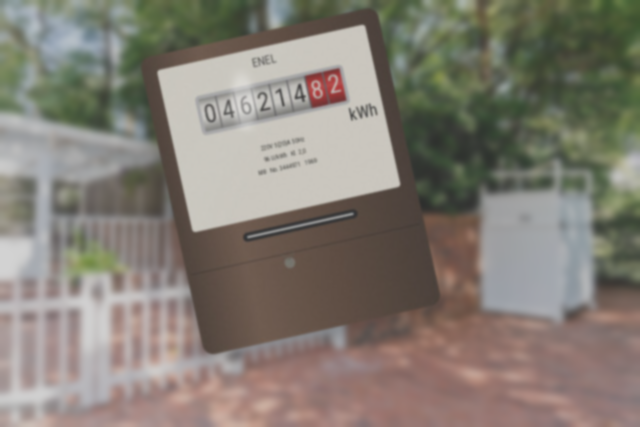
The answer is 46214.82 kWh
